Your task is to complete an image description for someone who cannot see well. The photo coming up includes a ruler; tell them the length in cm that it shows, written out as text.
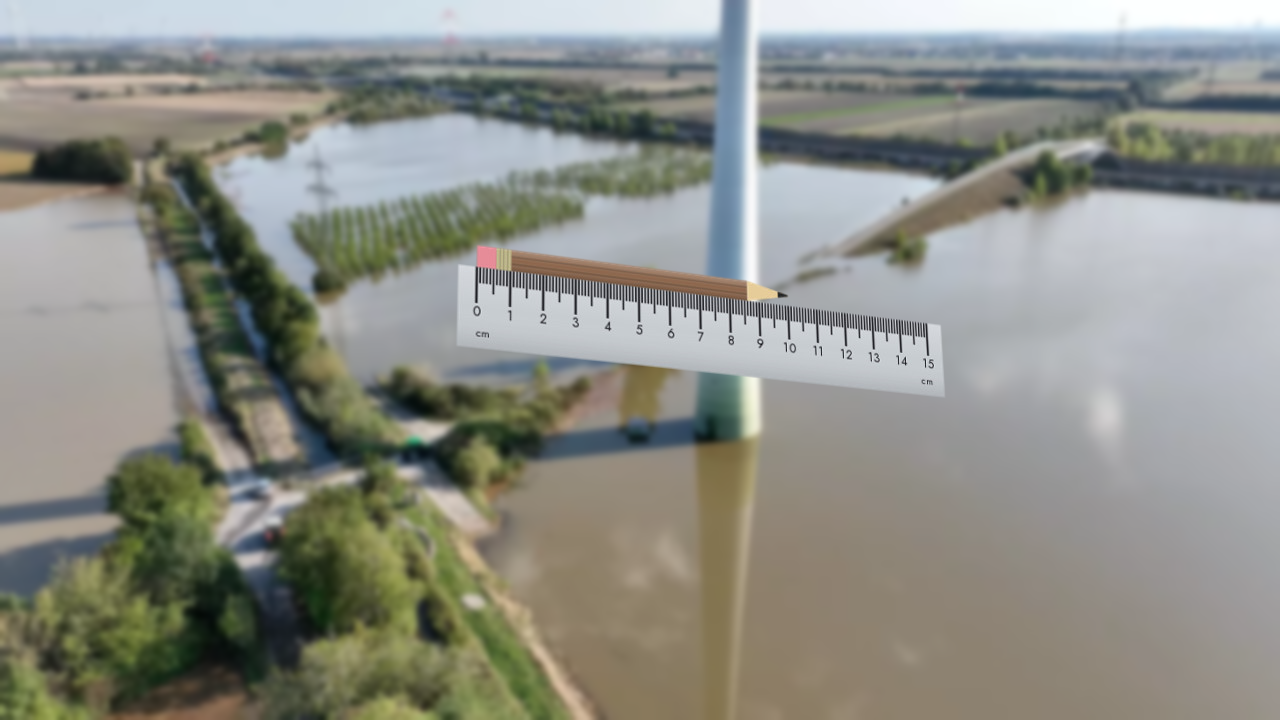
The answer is 10 cm
